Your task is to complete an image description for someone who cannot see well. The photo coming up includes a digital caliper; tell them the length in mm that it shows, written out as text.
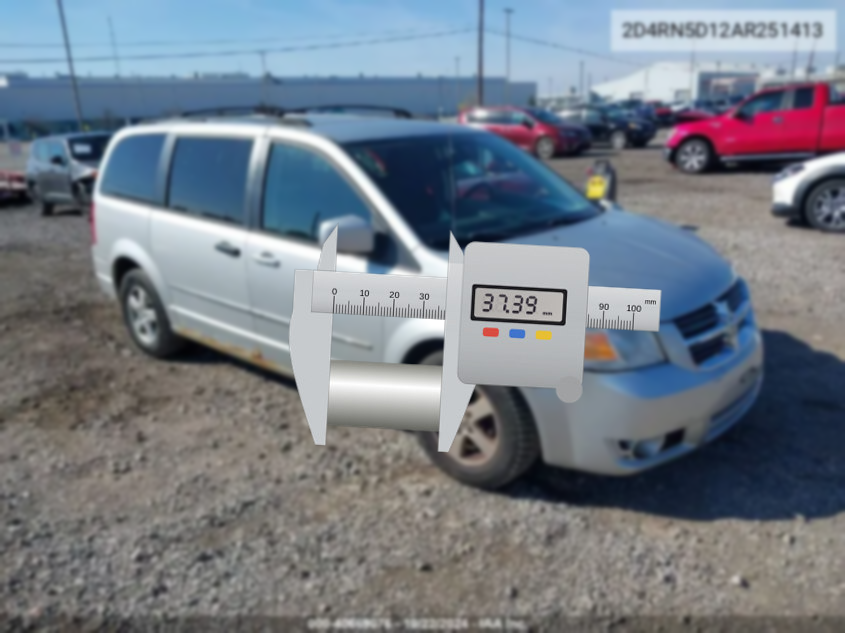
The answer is 37.39 mm
